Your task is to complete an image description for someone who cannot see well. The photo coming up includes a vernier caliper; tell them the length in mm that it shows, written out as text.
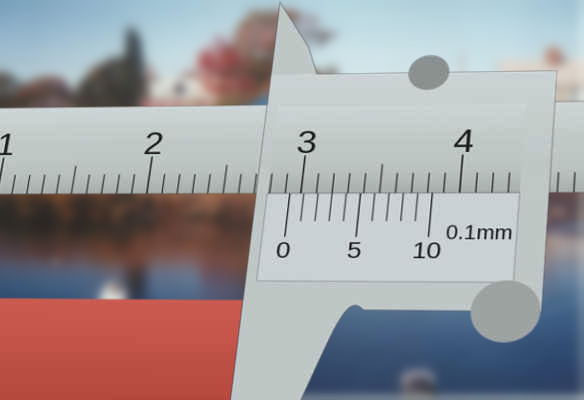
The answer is 29.3 mm
